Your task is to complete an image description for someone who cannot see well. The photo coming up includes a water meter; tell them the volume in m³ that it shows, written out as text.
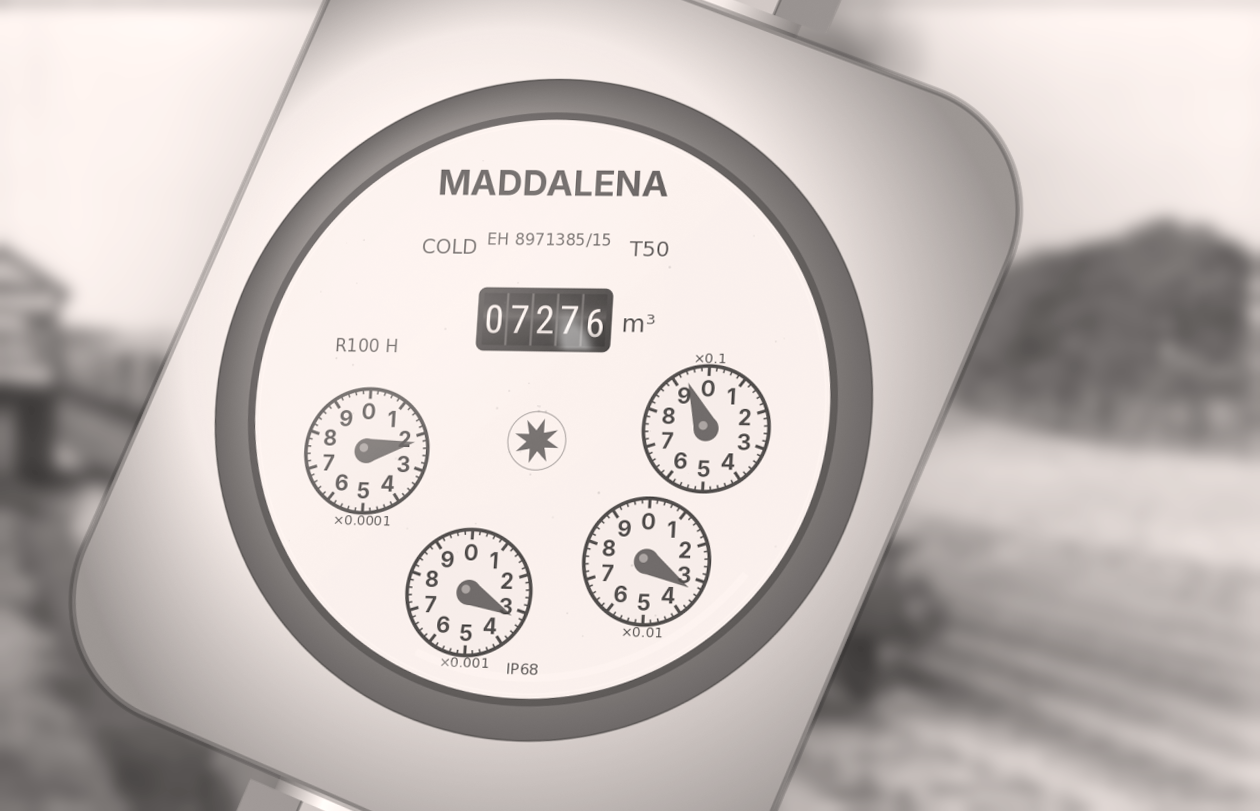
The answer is 7275.9332 m³
